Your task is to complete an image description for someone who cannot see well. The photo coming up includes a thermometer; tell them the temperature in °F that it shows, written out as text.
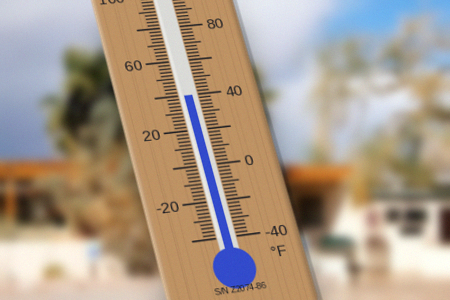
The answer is 40 °F
